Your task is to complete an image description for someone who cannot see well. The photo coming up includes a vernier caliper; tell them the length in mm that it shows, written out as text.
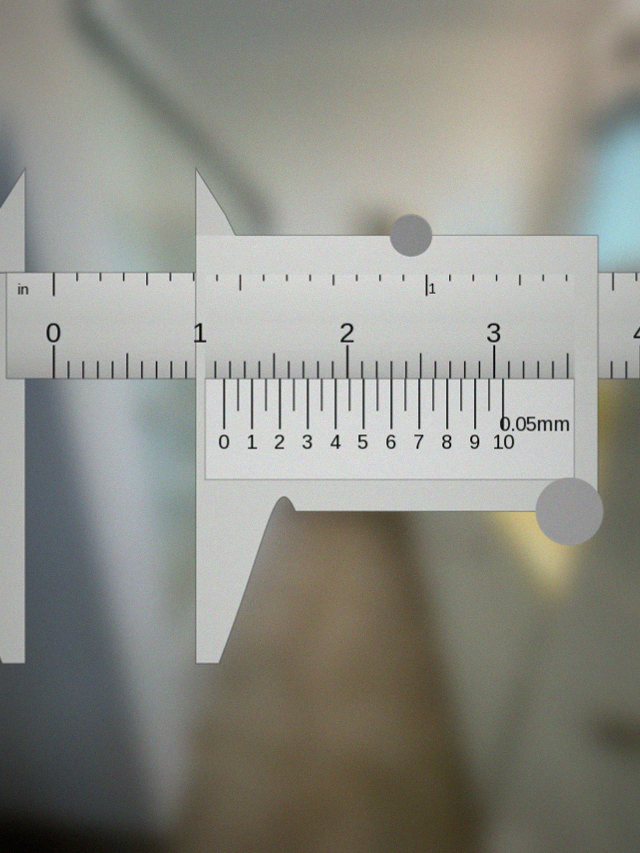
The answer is 11.6 mm
